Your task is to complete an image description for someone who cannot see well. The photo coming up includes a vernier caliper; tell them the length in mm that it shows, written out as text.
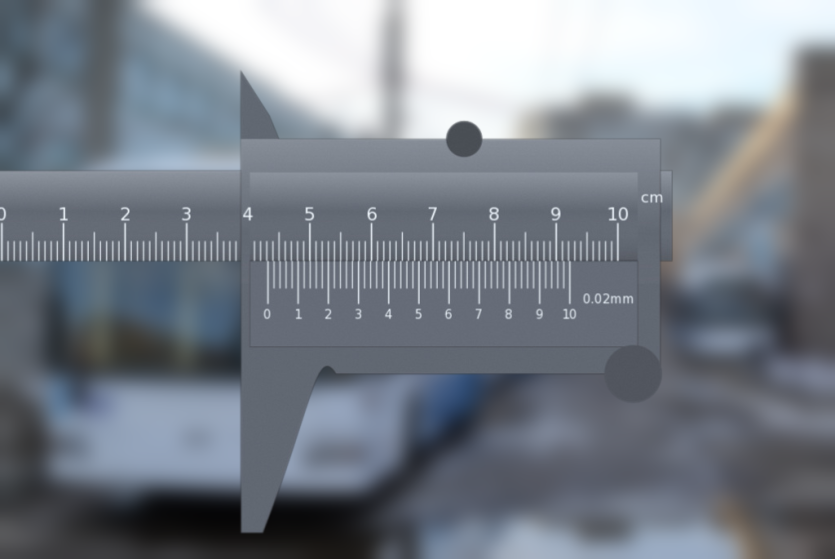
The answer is 43.2 mm
